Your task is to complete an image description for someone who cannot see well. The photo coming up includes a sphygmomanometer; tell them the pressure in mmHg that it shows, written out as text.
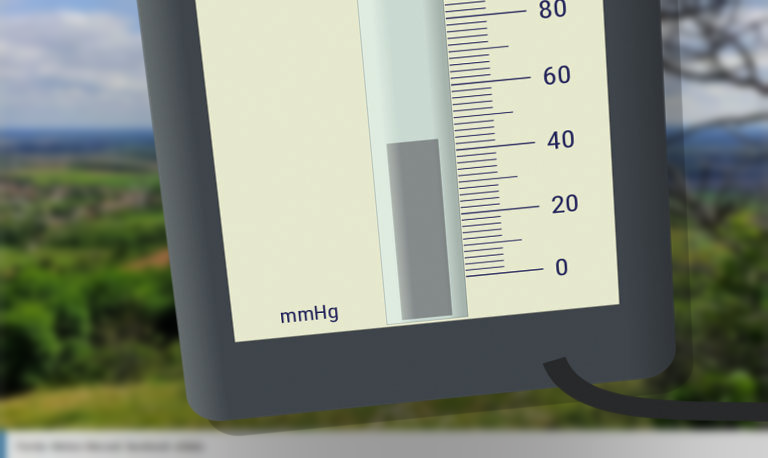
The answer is 44 mmHg
